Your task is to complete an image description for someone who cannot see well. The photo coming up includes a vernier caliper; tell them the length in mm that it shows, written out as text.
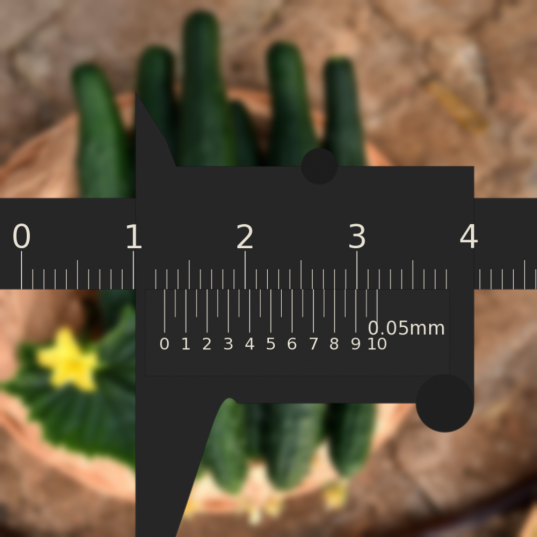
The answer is 12.8 mm
